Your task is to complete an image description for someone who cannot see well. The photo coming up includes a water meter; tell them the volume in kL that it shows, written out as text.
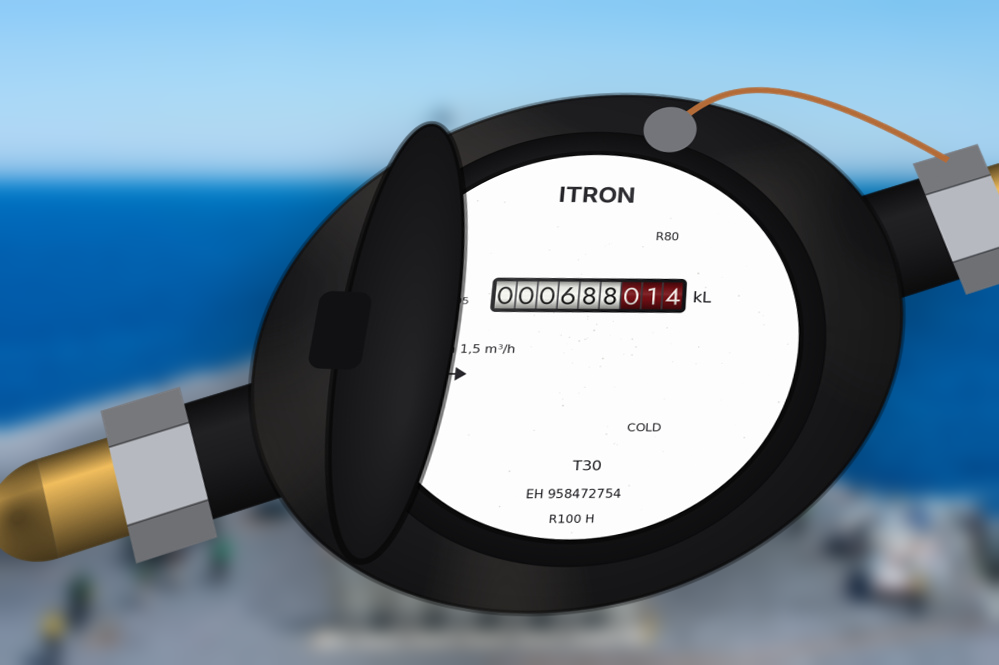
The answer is 688.014 kL
